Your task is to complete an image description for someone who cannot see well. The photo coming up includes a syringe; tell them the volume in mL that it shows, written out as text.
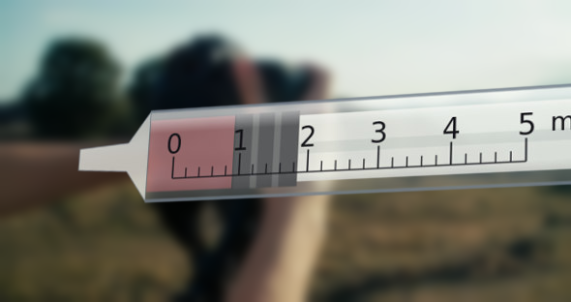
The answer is 0.9 mL
